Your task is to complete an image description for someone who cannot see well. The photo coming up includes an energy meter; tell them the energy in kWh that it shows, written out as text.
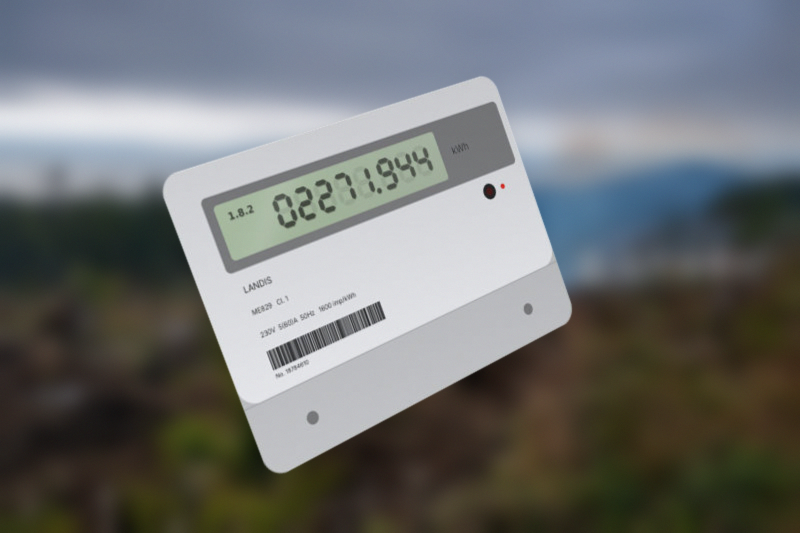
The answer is 2271.944 kWh
